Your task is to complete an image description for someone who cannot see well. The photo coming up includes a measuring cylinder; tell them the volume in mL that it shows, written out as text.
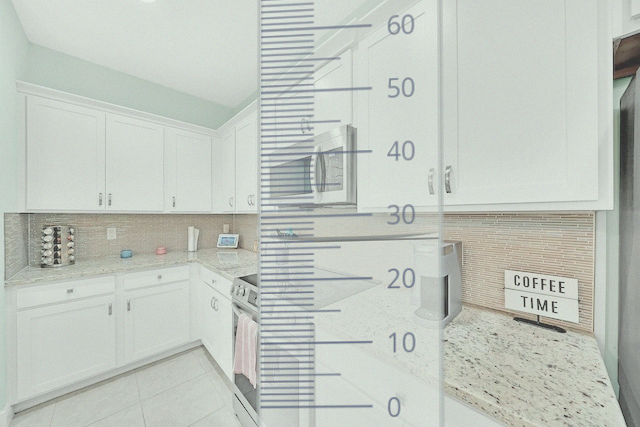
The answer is 26 mL
